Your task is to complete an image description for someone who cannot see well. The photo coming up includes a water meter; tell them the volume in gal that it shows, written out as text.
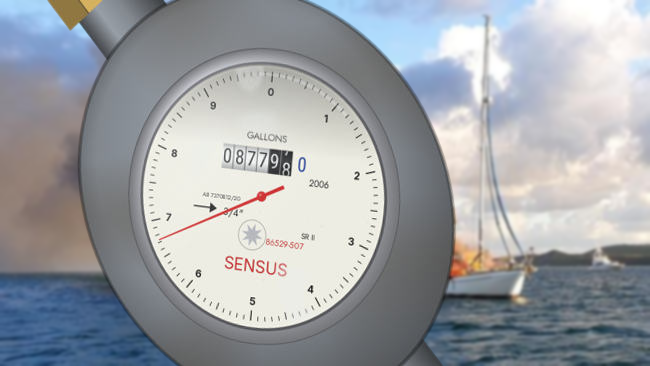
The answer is 877976.7 gal
